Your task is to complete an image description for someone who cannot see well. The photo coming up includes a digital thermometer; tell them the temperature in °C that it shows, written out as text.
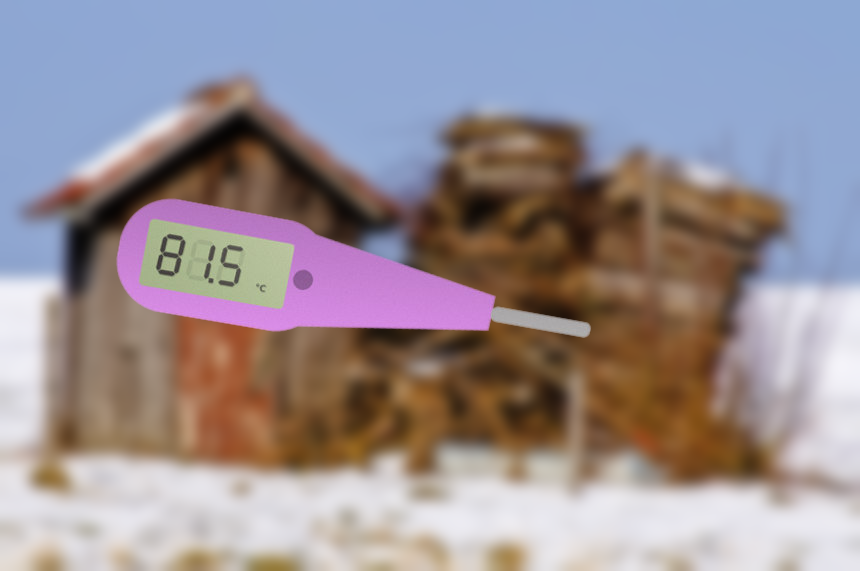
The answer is 81.5 °C
